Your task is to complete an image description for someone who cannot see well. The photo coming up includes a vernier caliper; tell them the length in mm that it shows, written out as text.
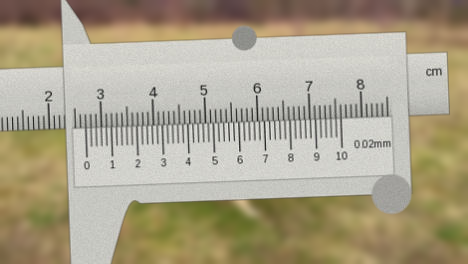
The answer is 27.0 mm
